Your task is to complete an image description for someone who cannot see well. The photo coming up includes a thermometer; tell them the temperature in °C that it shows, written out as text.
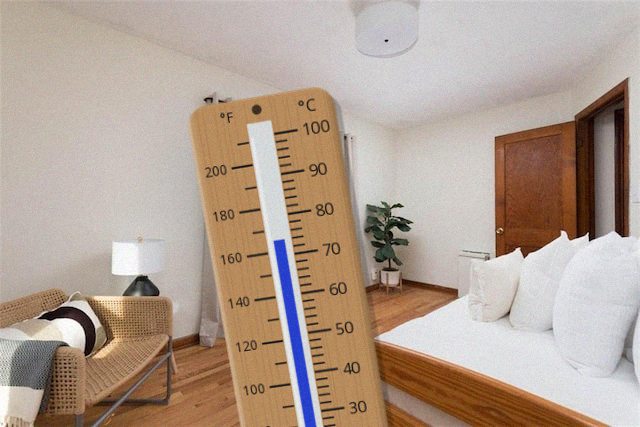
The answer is 74 °C
